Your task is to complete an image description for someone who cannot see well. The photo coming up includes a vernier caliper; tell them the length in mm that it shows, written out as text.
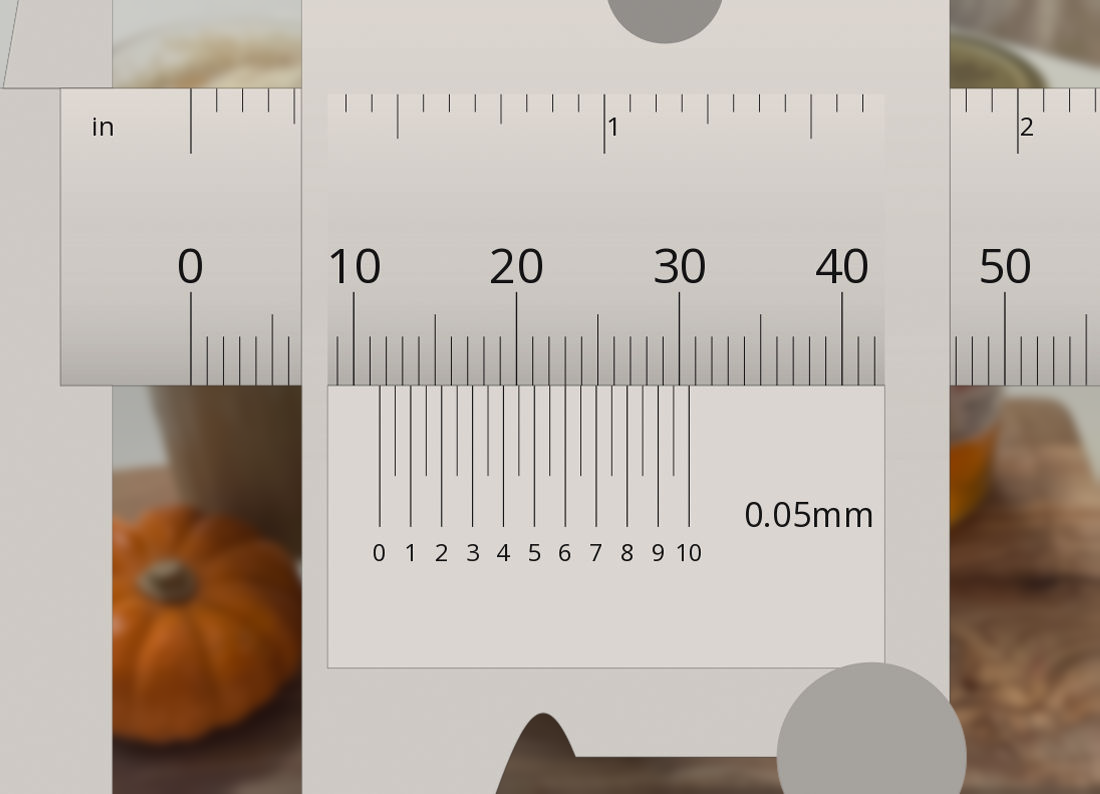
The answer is 11.6 mm
